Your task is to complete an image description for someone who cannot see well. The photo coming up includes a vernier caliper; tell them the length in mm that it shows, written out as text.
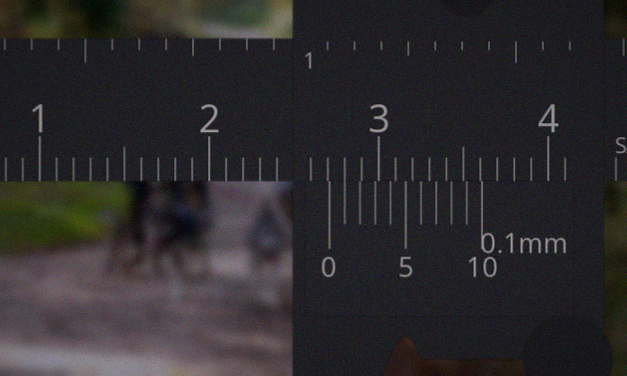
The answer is 27.1 mm
